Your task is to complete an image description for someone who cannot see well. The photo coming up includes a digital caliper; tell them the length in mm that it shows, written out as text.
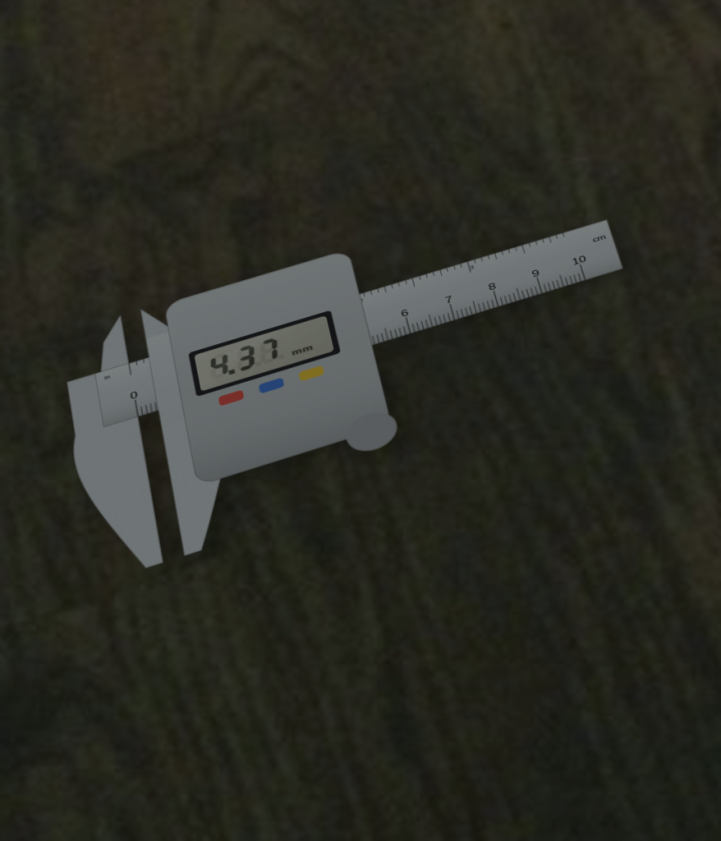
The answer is 4.37 mm
